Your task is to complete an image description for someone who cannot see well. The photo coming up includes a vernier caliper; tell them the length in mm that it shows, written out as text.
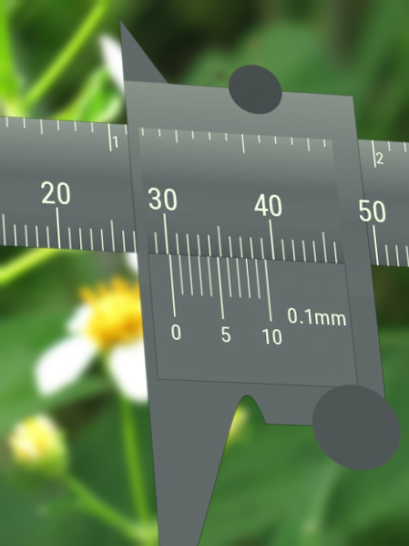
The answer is 30.2 mm
